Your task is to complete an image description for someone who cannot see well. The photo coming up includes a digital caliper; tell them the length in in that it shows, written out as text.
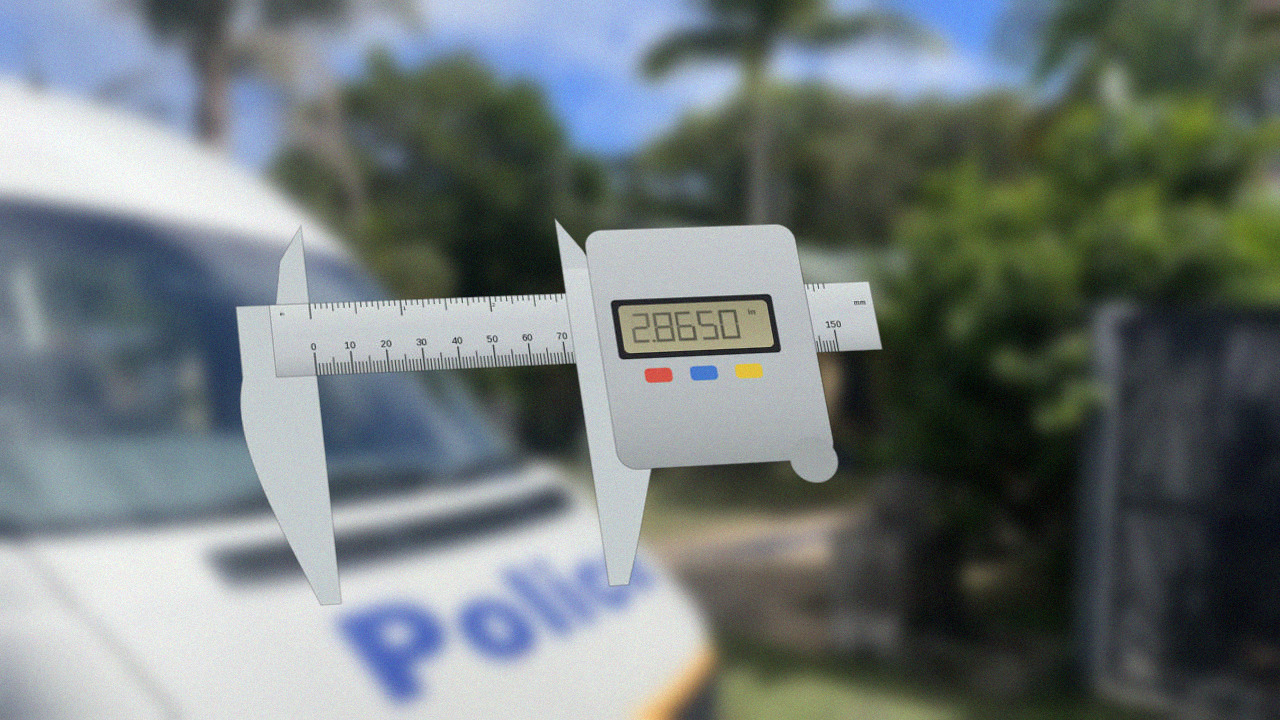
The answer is 2.8650 in
